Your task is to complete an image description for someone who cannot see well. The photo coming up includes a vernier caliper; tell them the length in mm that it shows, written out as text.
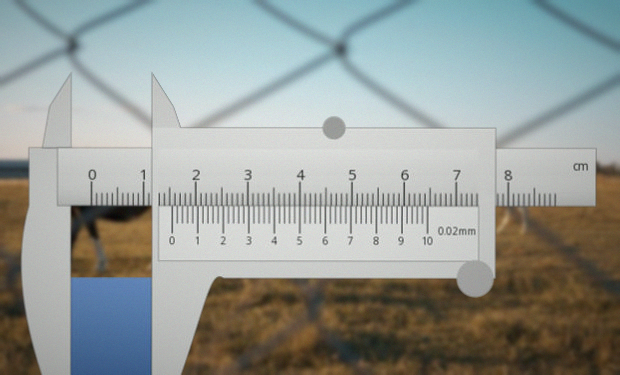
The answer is 15.5 mm
